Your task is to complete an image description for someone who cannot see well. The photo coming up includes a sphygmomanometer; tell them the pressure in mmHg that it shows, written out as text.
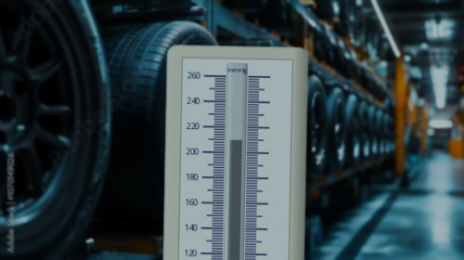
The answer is 210 mmHg
